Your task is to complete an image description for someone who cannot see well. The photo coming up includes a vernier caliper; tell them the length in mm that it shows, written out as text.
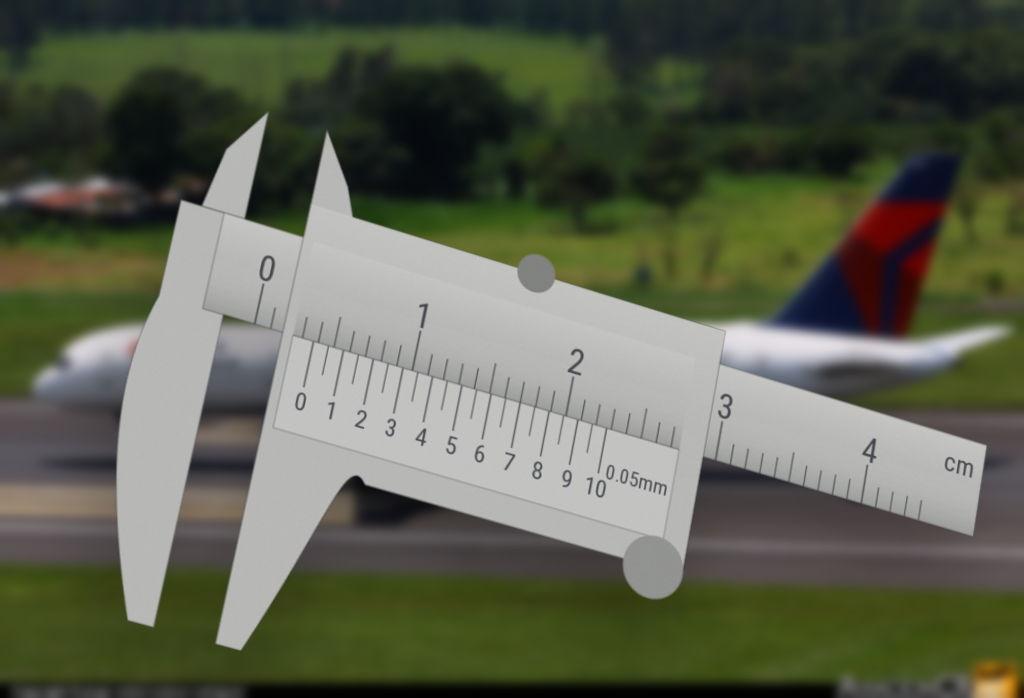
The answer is 3.7 mm
